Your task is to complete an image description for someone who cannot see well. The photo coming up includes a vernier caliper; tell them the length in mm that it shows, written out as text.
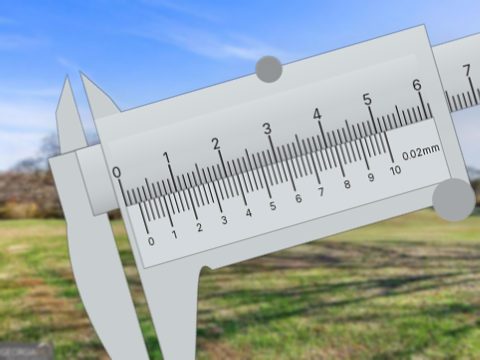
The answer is 2.5 mm
